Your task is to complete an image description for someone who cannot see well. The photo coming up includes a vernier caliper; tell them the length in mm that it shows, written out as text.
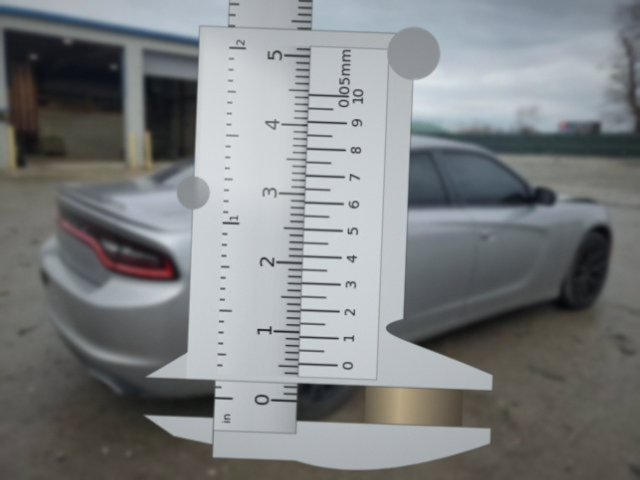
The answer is 5.4 mm
